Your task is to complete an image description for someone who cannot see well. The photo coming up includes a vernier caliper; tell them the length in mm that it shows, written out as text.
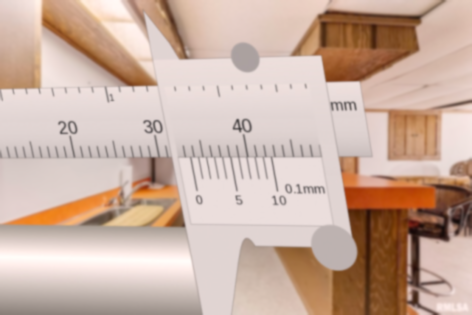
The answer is 33.6 mm
